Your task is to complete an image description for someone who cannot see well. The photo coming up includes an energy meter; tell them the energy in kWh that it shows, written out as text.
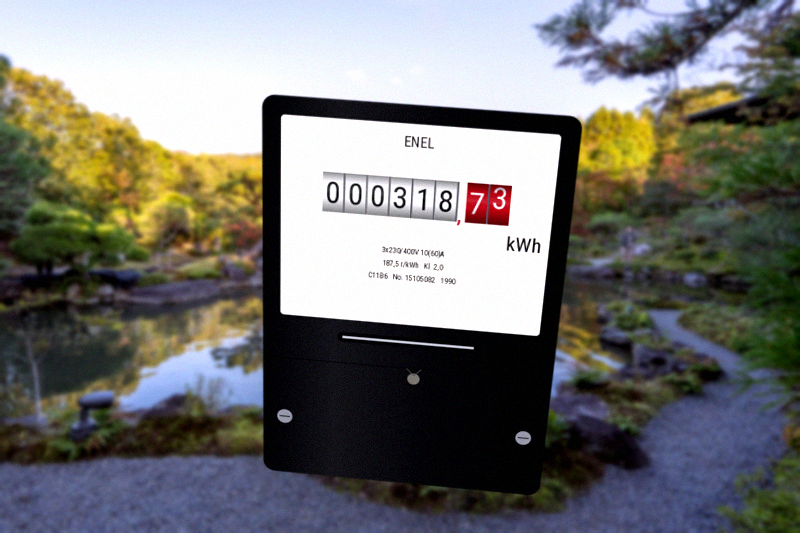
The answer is 318.73 kWh
